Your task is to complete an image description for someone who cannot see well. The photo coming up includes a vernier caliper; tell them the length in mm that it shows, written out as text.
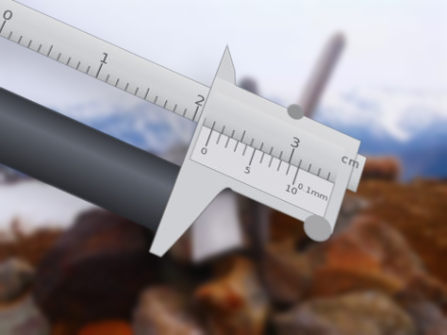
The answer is 22.0 mm
